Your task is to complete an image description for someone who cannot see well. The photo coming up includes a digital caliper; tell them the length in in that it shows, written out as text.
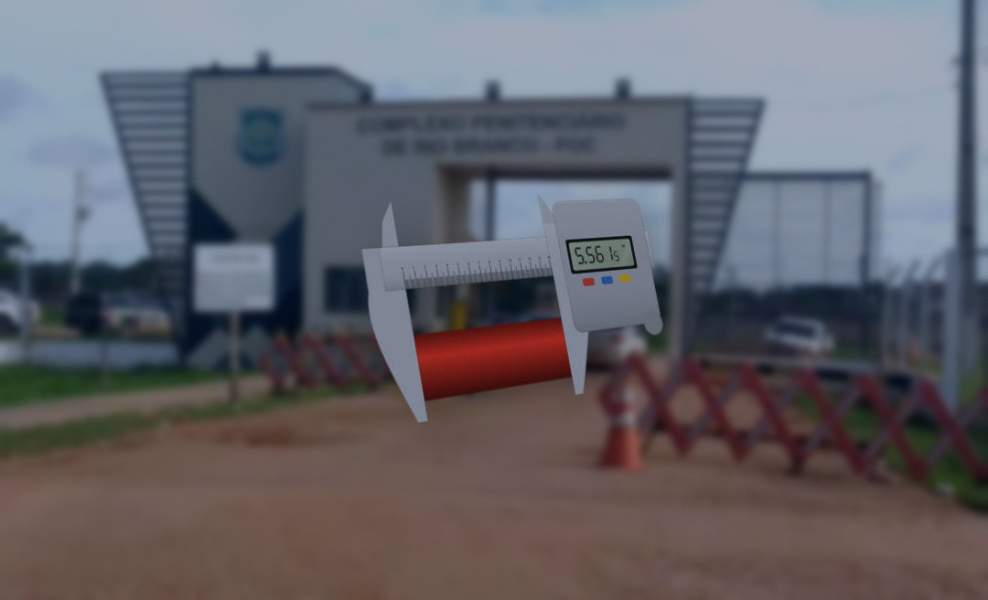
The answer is 5.5615 in
